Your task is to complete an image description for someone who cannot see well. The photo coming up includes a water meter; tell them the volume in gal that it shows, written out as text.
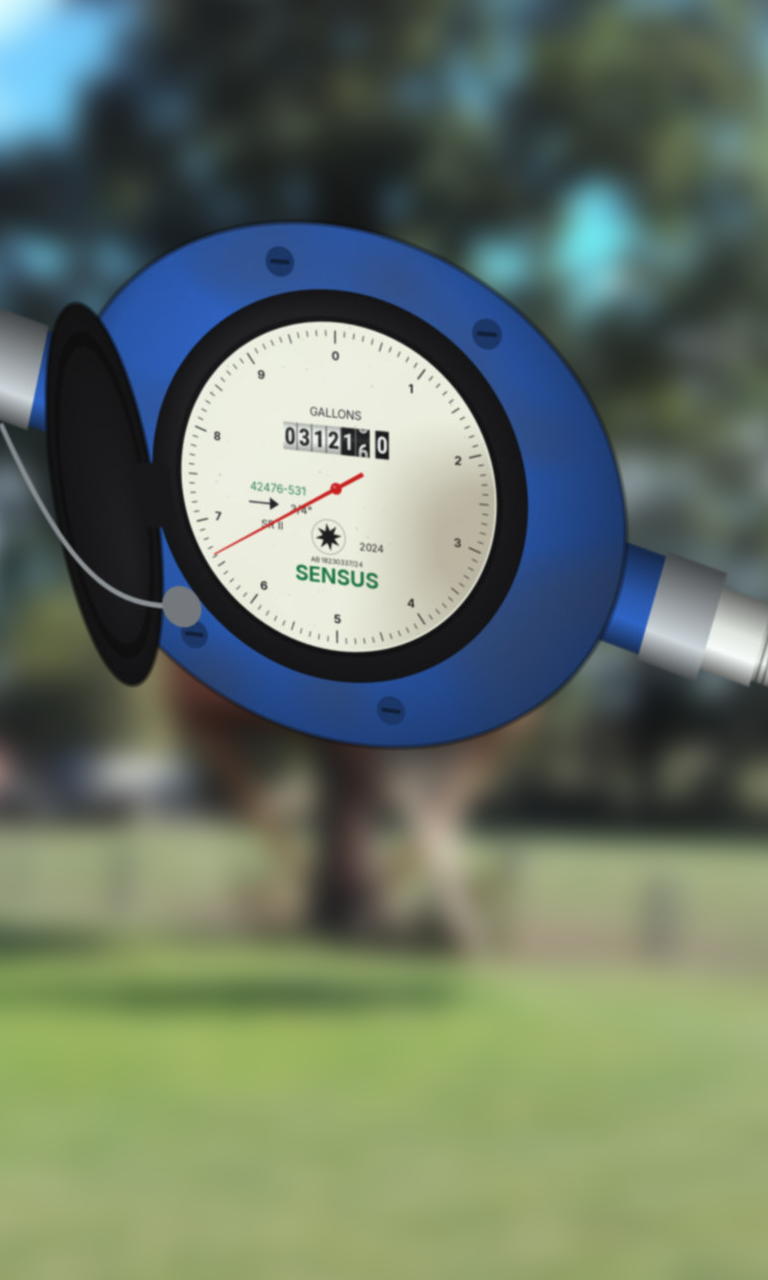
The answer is 312156.6 gal
